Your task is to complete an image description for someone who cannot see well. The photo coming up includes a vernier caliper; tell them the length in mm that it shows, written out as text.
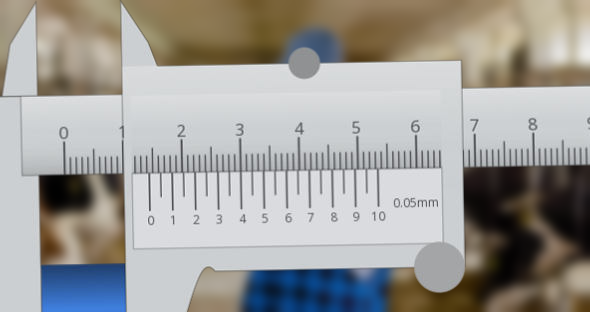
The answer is 14.4 mm
